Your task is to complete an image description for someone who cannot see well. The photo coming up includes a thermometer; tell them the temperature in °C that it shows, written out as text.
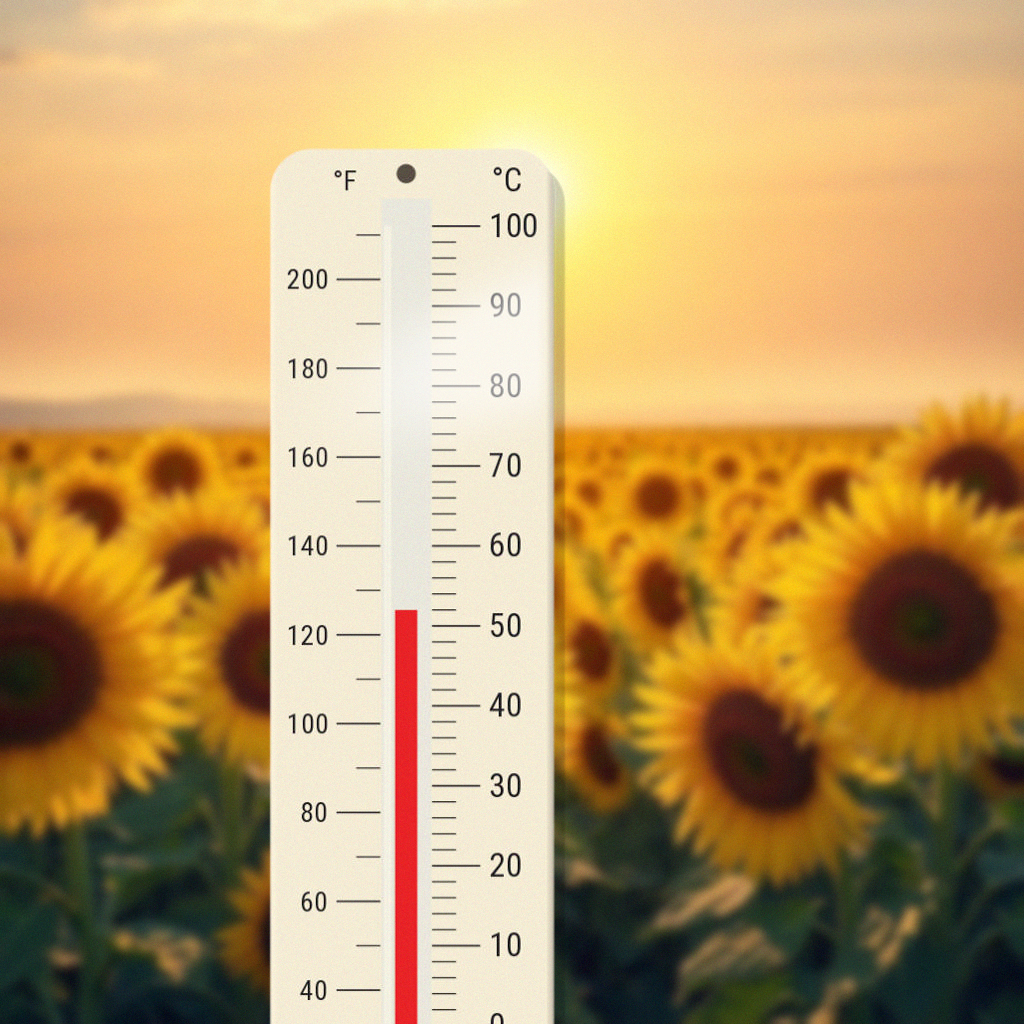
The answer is 52 °C
